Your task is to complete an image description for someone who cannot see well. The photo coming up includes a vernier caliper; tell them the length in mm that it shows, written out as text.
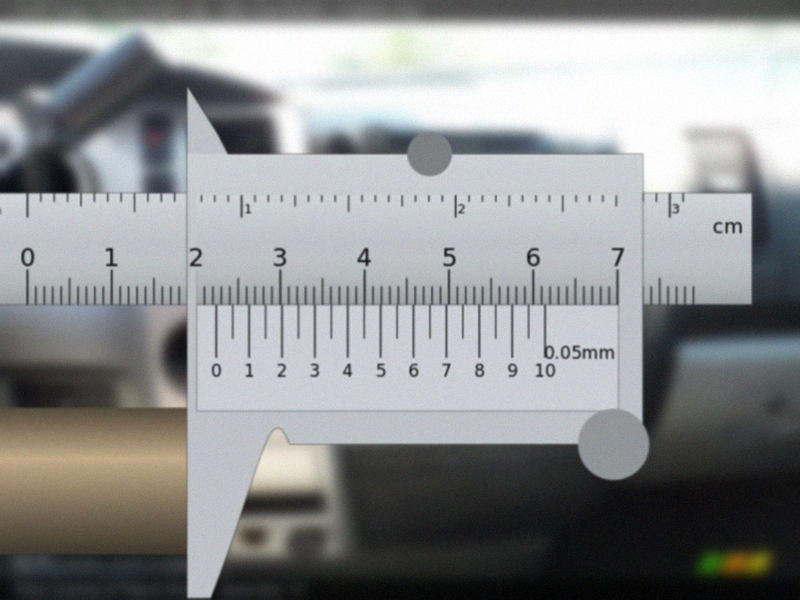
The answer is 22.4 mm
